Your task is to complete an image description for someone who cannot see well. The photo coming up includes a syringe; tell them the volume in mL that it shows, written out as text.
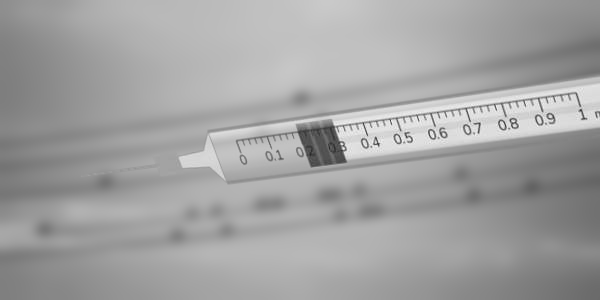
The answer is 0.2 mL
